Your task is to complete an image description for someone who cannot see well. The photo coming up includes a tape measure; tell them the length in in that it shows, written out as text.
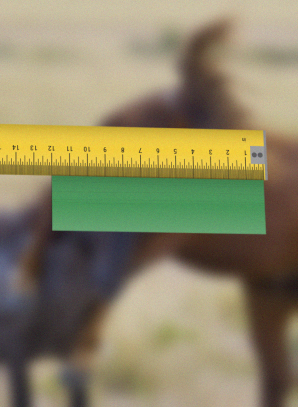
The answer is 12 in
